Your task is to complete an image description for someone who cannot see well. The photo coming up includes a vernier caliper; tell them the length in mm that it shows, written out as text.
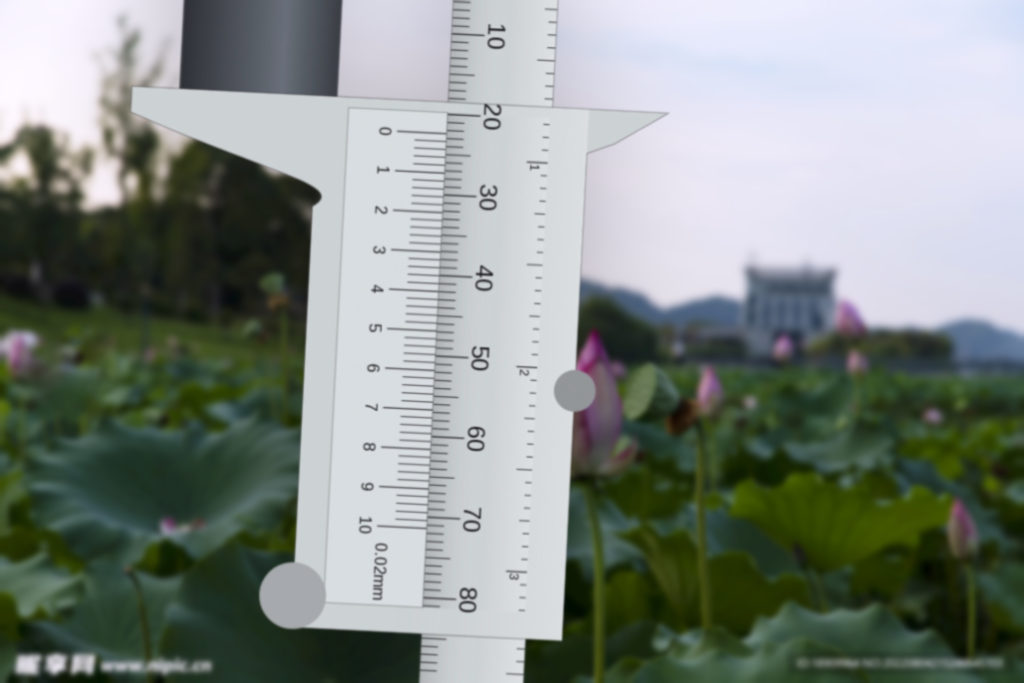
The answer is 22.4 mm
